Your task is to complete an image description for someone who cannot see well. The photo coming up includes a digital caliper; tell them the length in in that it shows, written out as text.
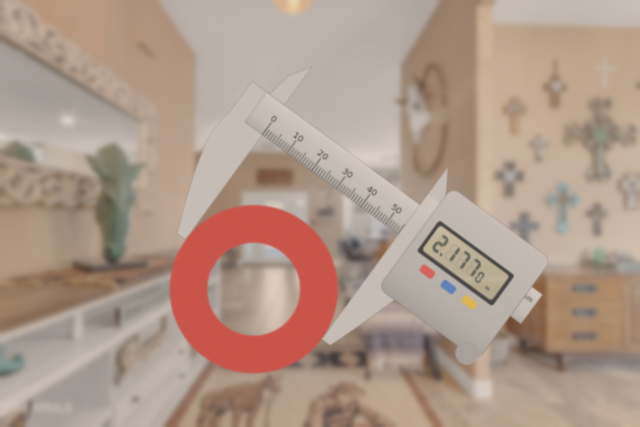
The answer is 2.1770 in
